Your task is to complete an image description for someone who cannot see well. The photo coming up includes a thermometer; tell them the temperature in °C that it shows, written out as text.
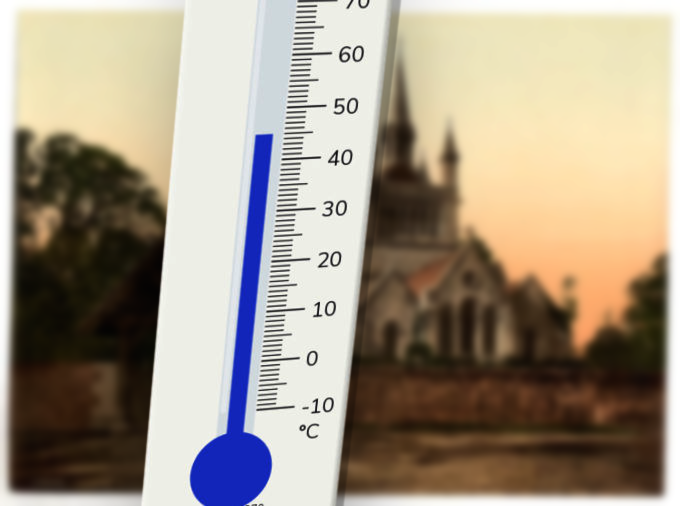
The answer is 45 °C
